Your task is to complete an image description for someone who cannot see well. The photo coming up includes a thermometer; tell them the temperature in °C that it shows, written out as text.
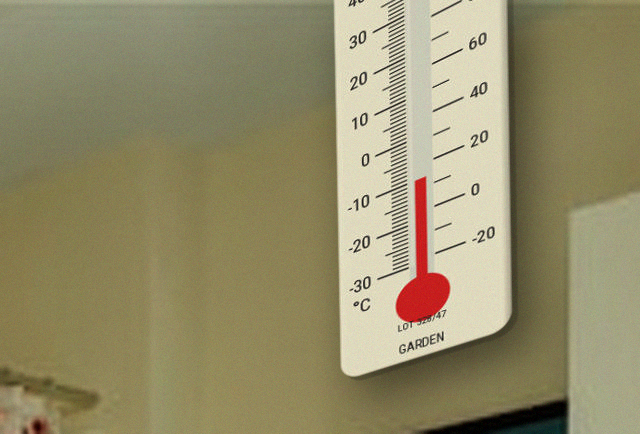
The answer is -10 °C
